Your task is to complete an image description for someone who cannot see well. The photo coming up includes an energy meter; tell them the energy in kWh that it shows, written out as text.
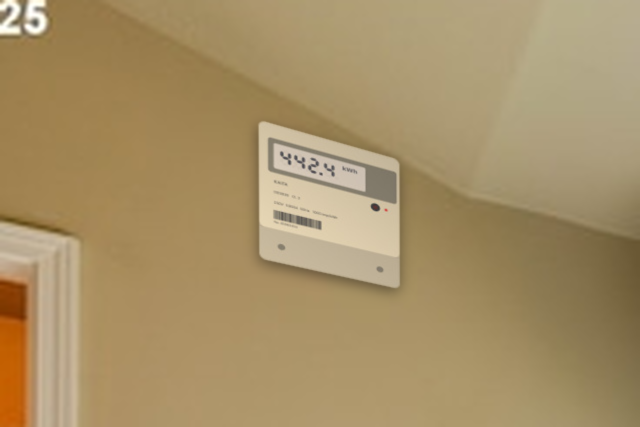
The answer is 442.4 kWh
